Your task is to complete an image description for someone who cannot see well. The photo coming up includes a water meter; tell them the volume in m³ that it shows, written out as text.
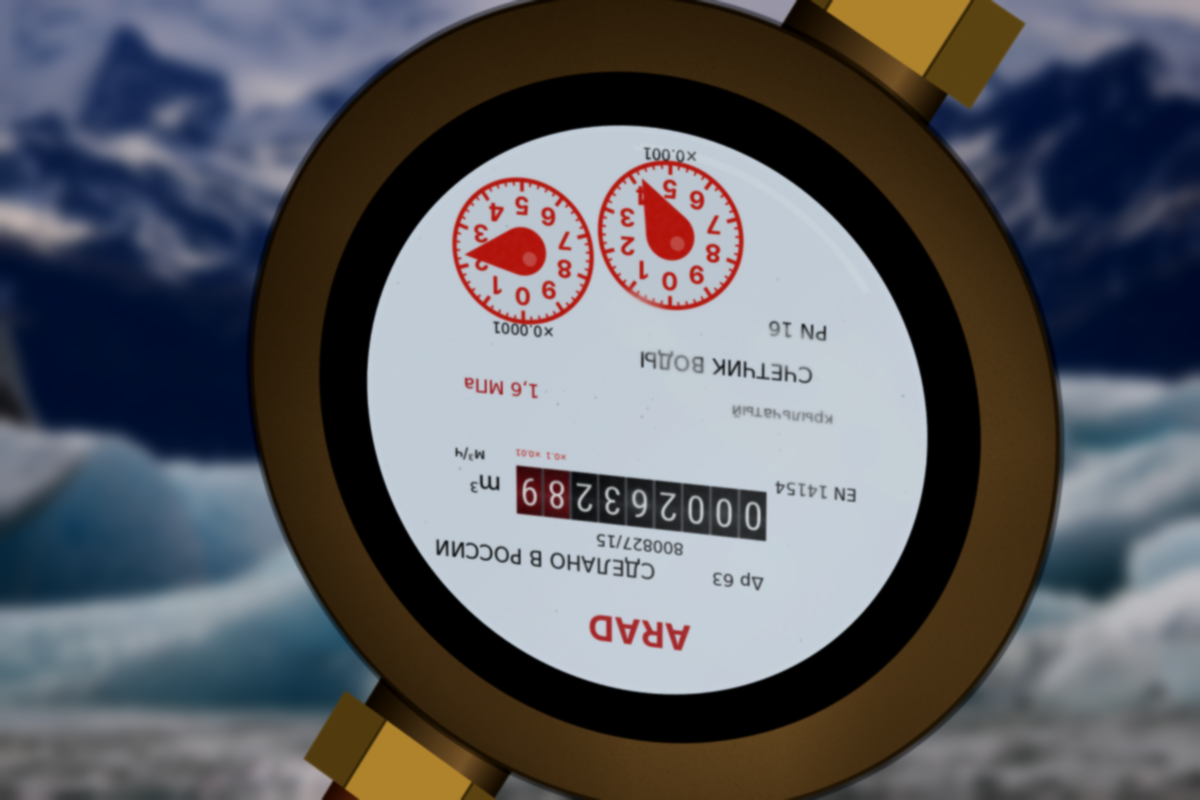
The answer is 2632.8942 m³
